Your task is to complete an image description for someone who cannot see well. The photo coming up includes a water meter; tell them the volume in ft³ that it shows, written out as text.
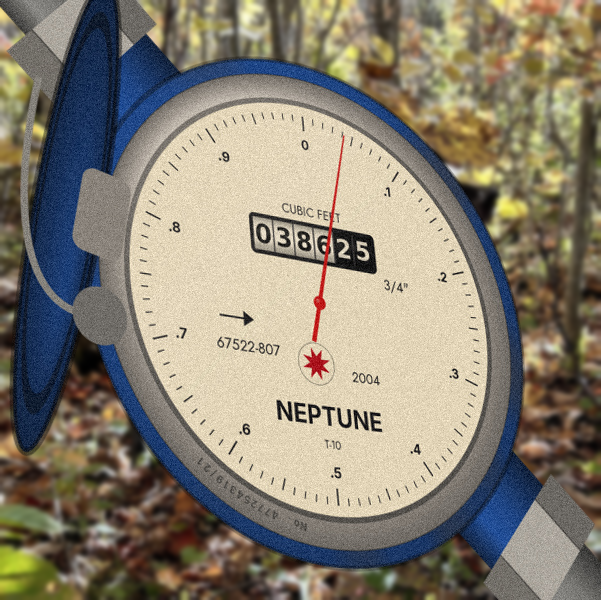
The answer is 38625.04 ft³
